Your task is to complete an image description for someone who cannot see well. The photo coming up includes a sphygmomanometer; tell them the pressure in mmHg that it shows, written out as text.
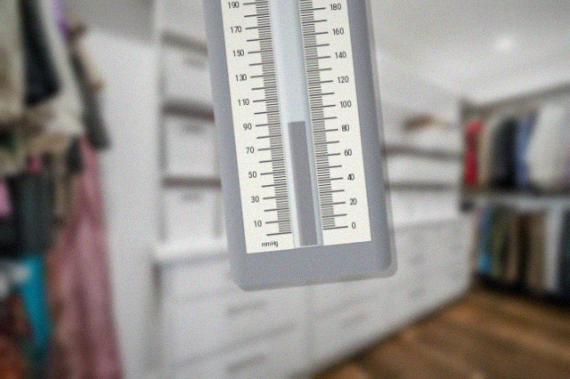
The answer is 90 mmHg
